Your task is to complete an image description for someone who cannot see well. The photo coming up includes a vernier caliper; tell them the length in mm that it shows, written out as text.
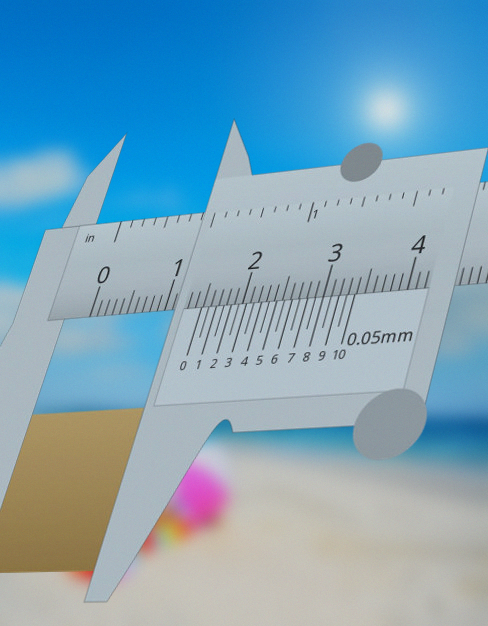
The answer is 14.8 mm
